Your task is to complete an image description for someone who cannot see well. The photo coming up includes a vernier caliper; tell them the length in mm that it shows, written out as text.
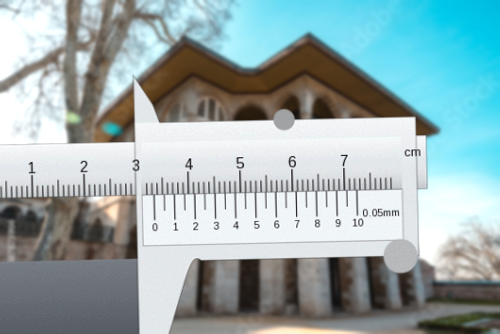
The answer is 33.4 mm
